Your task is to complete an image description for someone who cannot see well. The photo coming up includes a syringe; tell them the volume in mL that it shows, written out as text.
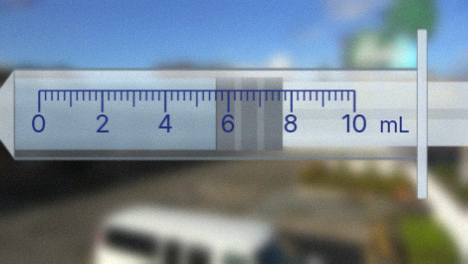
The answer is 5.6 mL
